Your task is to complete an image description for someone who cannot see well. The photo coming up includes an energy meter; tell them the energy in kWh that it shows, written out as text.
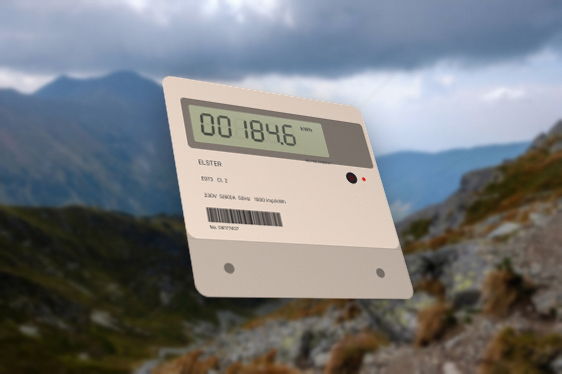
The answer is 184.6 kWh
